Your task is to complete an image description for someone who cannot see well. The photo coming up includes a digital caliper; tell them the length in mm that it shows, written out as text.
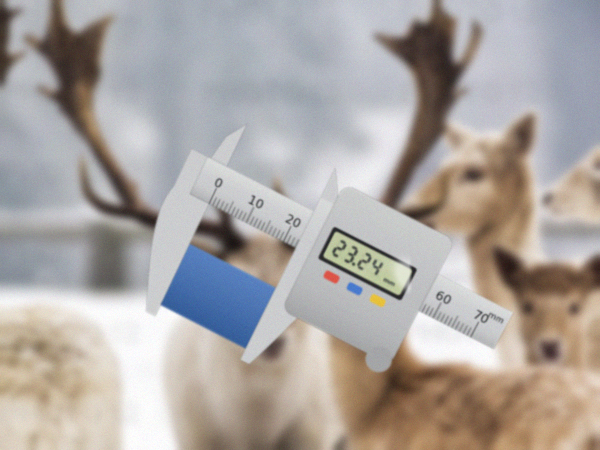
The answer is 23.24 mm
